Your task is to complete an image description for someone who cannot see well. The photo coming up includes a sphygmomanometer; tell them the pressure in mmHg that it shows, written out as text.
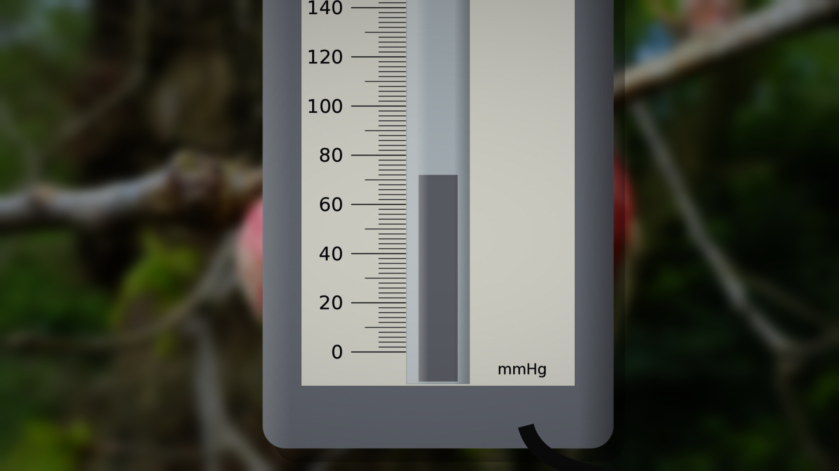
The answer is 72 mmHg
